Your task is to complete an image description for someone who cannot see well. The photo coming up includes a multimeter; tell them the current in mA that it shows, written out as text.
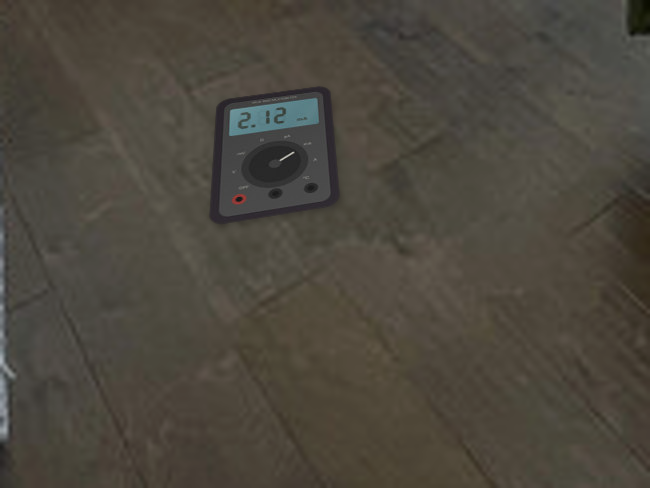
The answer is 2.12 mA
